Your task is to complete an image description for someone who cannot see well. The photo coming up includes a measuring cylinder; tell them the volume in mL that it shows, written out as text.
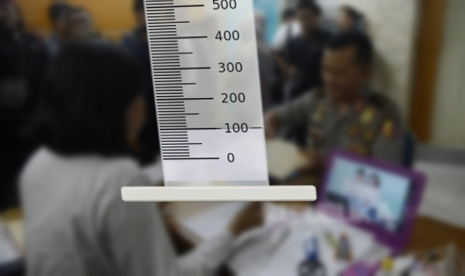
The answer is 100 mL
